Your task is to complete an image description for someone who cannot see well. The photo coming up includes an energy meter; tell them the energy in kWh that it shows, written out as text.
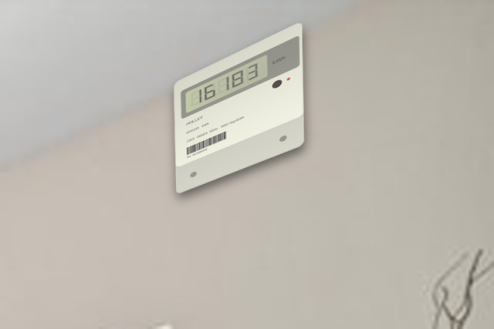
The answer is 16183 kWh
